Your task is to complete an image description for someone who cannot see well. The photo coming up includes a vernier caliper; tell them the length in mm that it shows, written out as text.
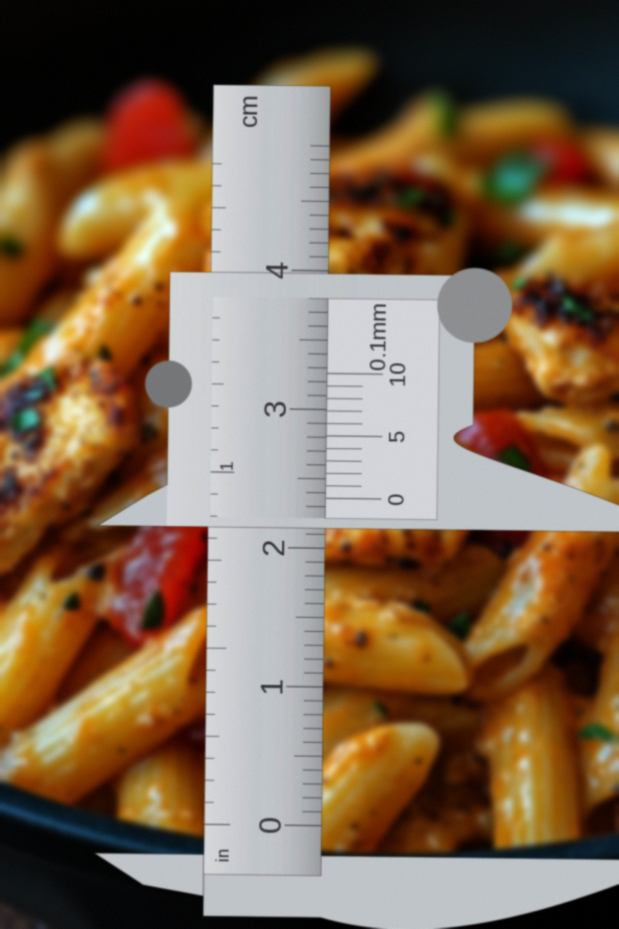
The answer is 23.6 mm
